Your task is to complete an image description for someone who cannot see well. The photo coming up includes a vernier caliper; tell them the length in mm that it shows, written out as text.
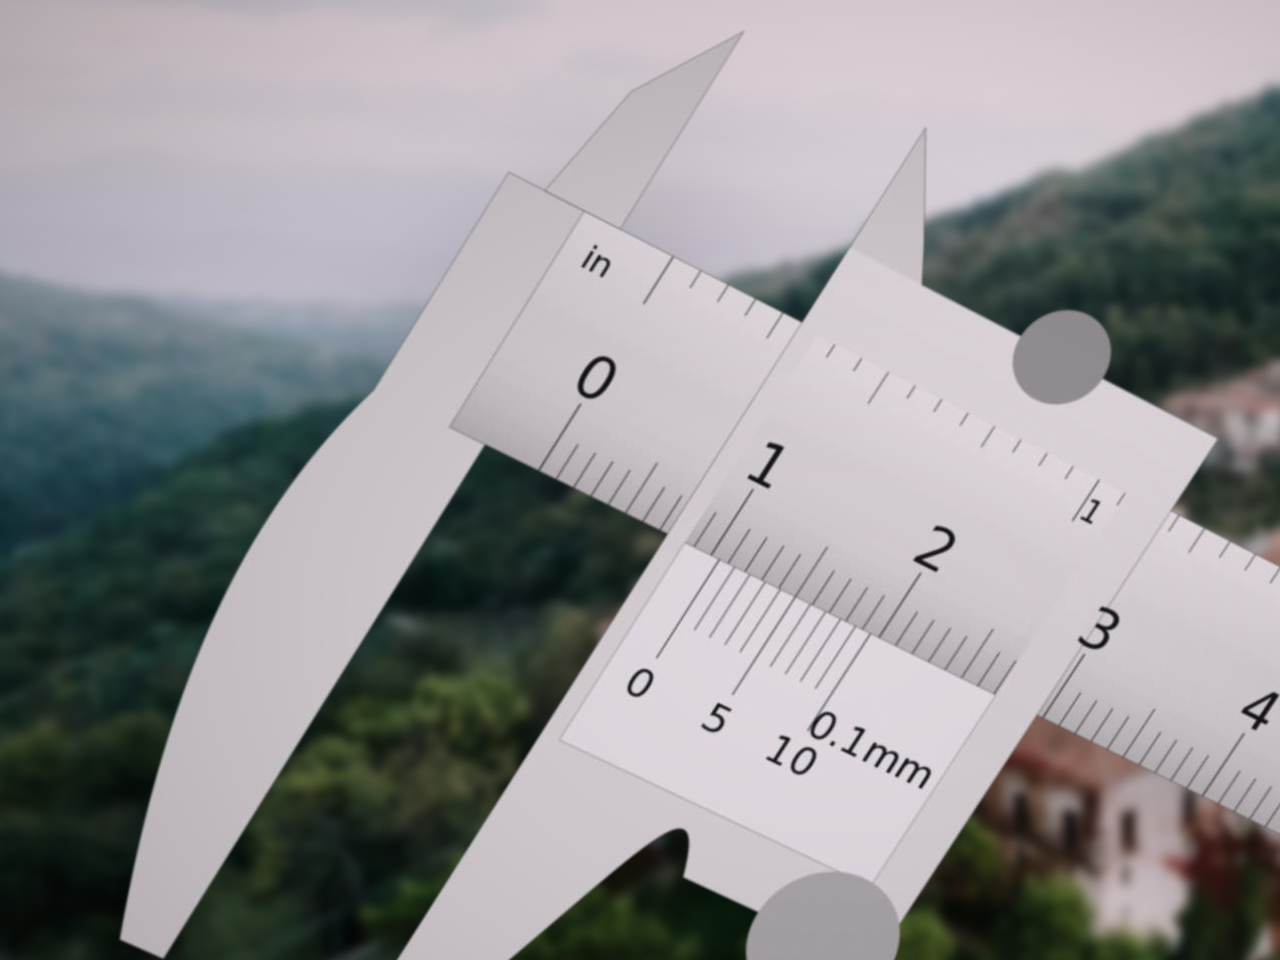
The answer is 10.5 mm
